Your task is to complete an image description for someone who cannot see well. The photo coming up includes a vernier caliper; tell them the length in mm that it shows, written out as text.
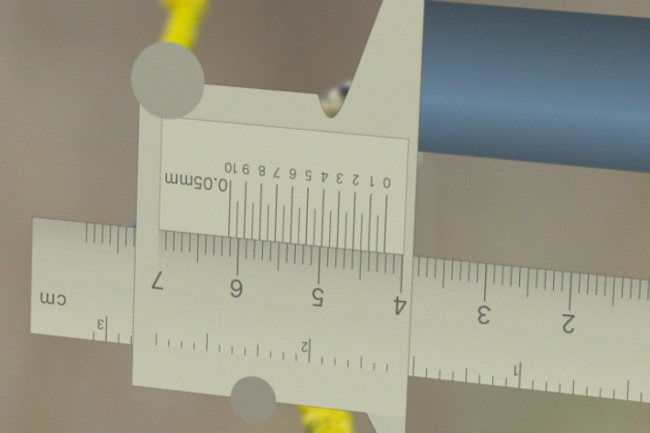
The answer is 42.2 mm
